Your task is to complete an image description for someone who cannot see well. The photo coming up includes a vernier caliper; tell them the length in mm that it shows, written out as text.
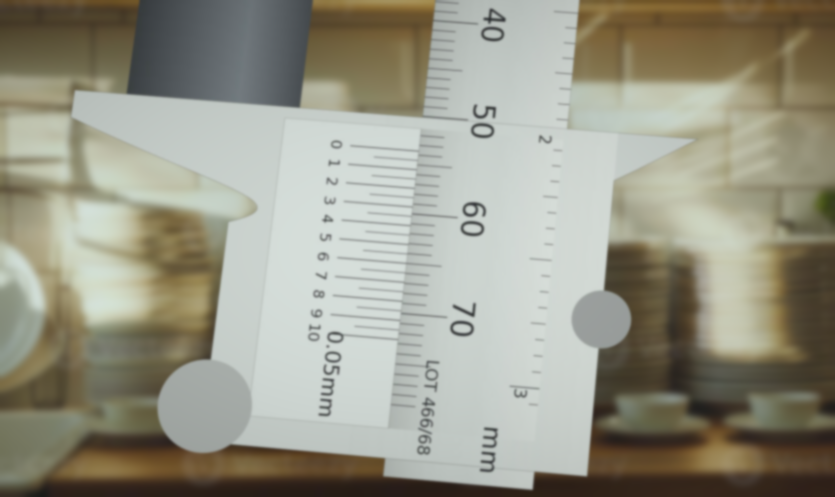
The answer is 53.6 mm
